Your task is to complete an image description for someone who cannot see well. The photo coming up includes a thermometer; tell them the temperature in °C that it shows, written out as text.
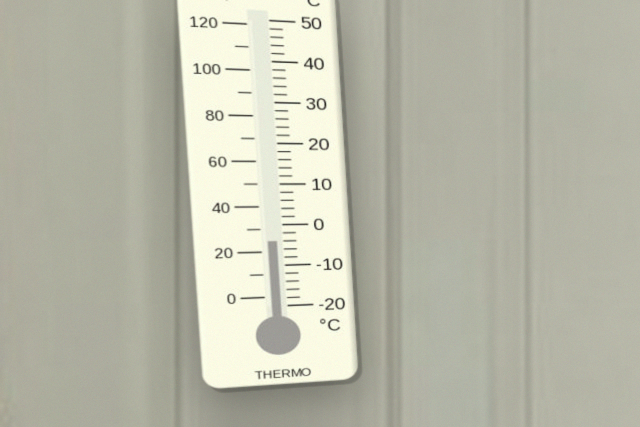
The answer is -4 °C
